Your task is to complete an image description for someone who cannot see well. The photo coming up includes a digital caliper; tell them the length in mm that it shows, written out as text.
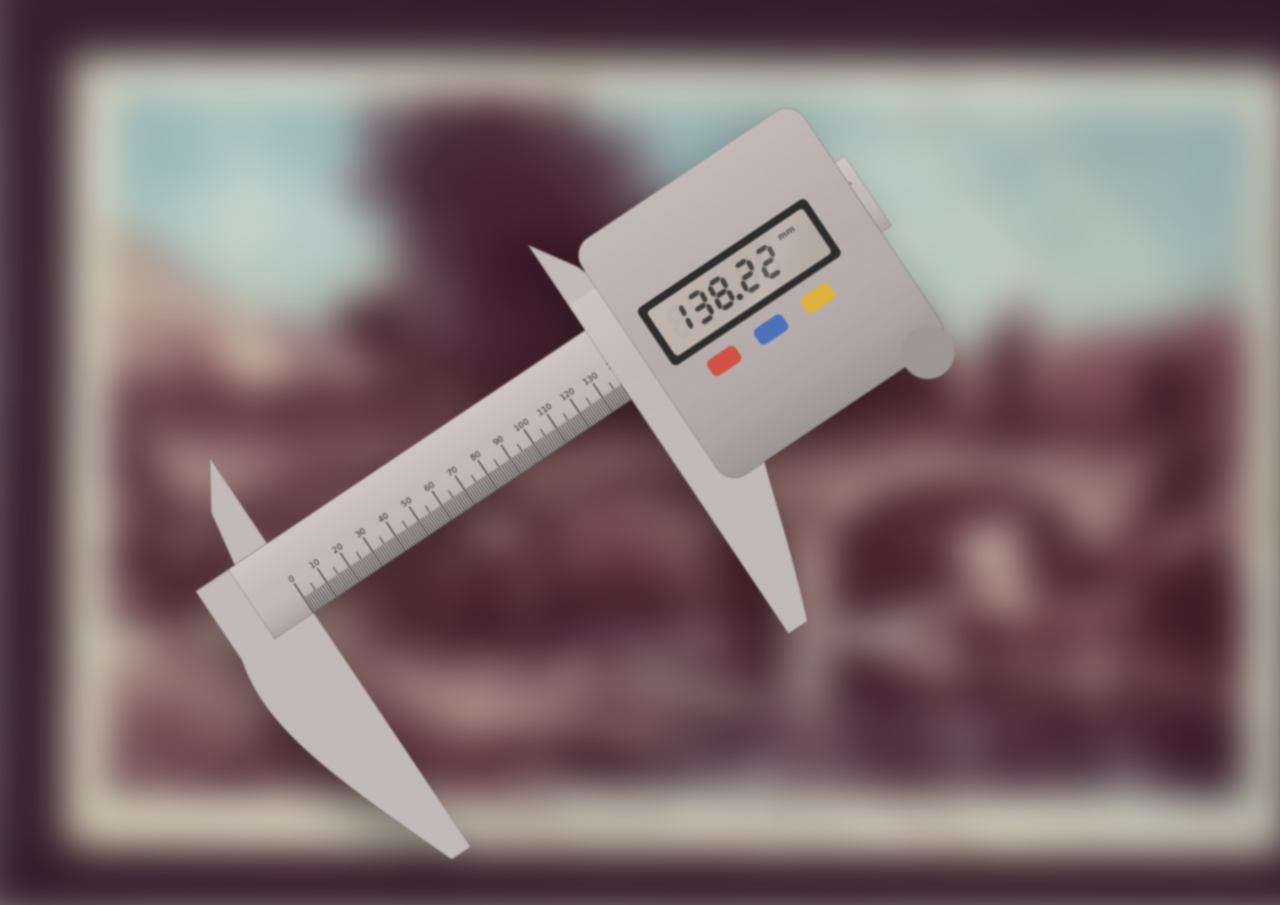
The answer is 138.22 mm
